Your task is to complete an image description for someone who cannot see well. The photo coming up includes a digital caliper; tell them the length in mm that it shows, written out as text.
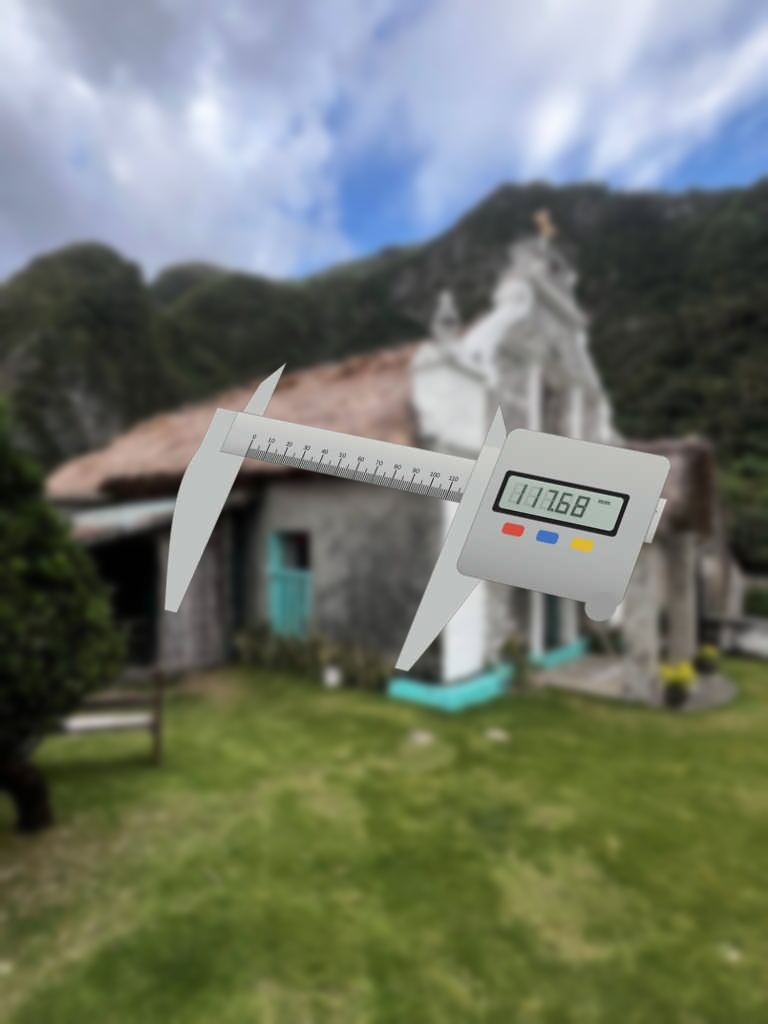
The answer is 117.68 mm
